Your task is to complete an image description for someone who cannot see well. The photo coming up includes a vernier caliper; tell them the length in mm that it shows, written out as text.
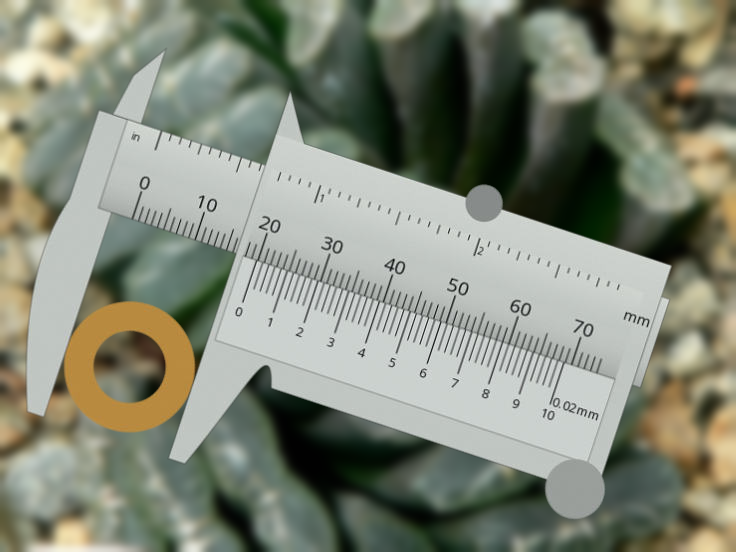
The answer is 19.8 mm
